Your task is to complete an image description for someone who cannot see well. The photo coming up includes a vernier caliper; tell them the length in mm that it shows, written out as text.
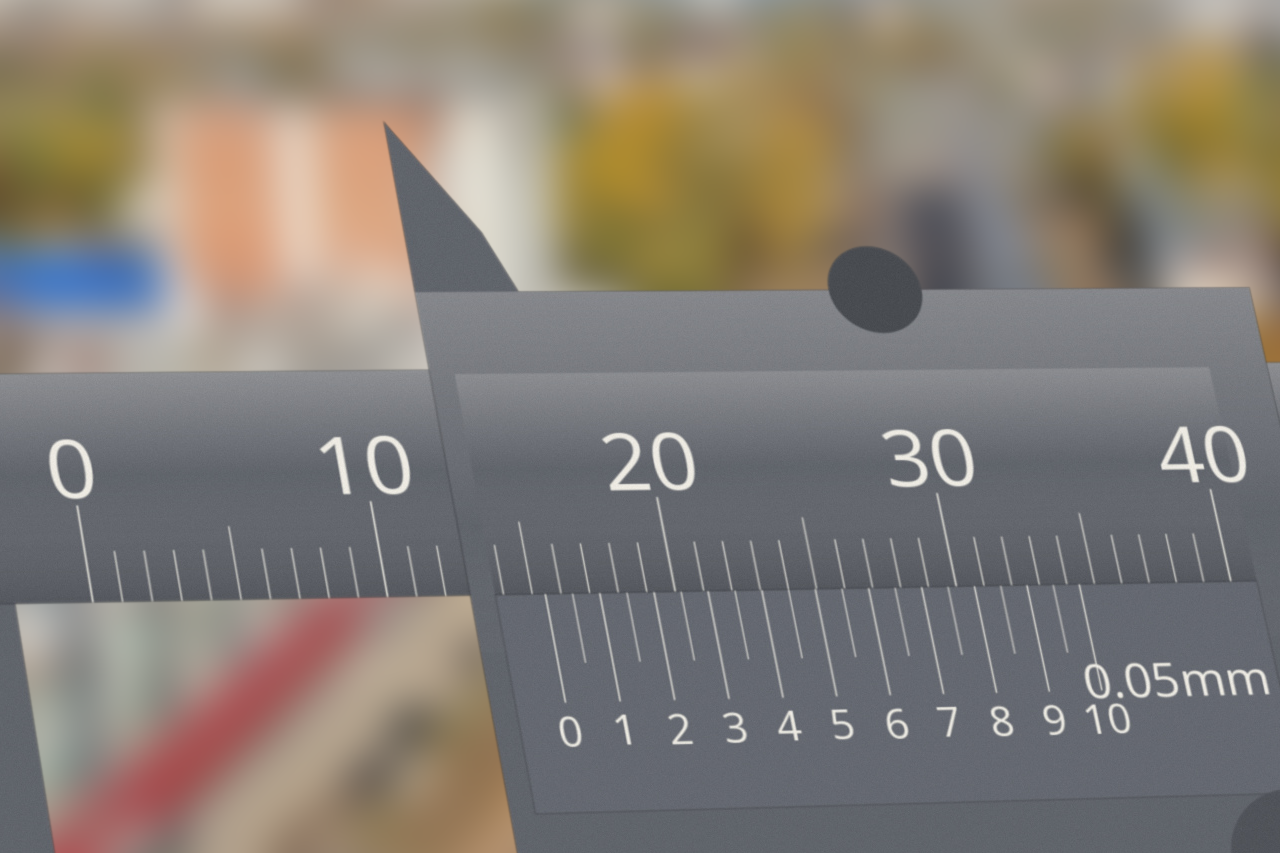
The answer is 15.45 mm
